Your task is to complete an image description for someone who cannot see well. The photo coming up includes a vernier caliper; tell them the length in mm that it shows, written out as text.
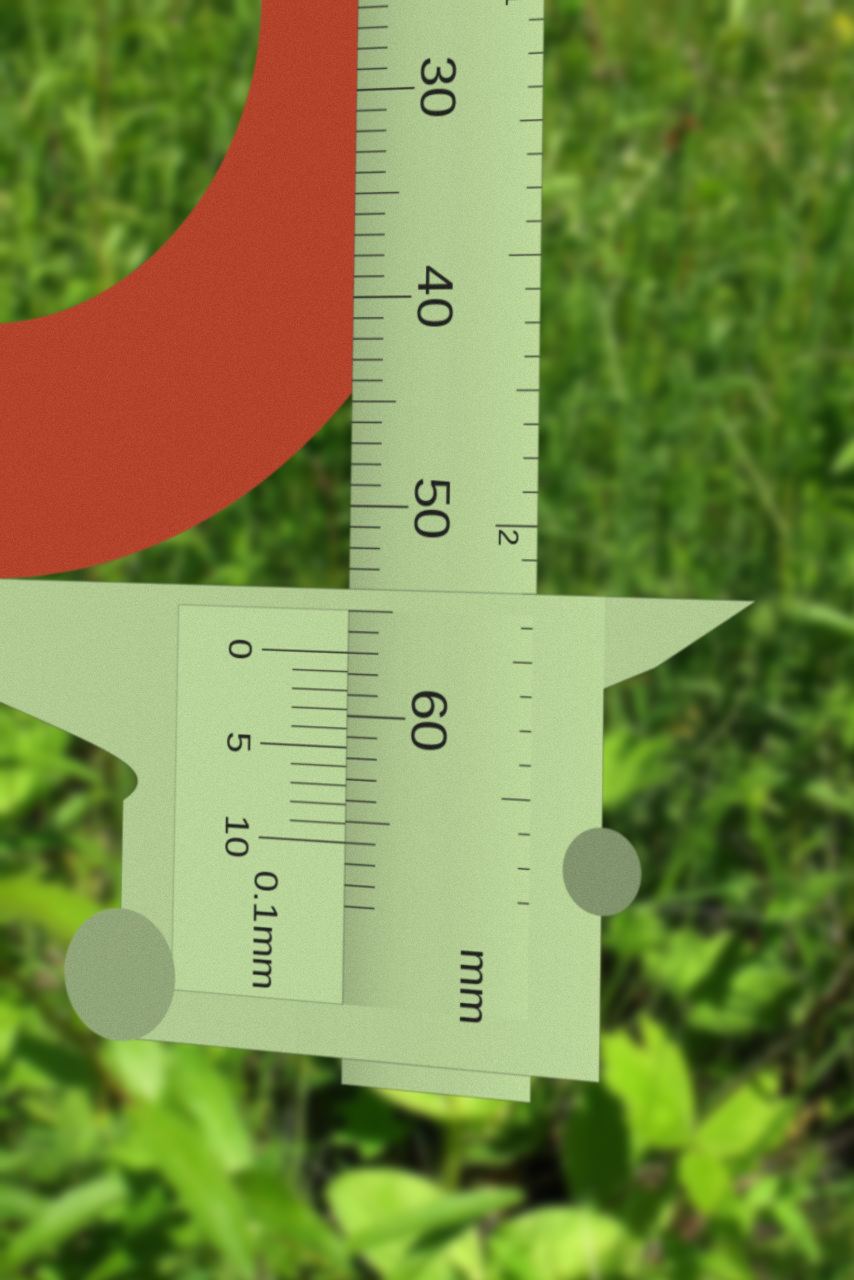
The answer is 57.0 mm
